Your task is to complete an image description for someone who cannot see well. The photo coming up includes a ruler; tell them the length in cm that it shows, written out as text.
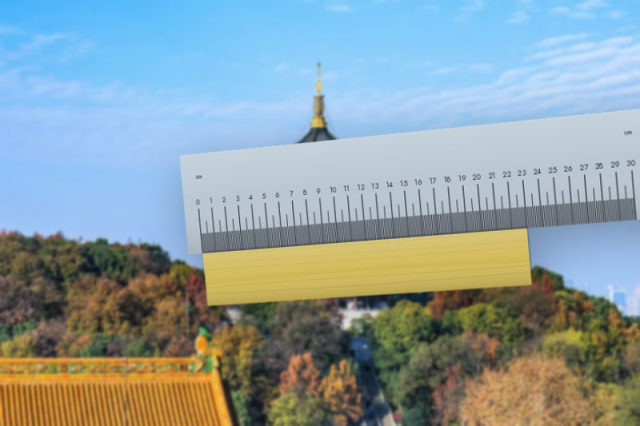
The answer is 23 cm
